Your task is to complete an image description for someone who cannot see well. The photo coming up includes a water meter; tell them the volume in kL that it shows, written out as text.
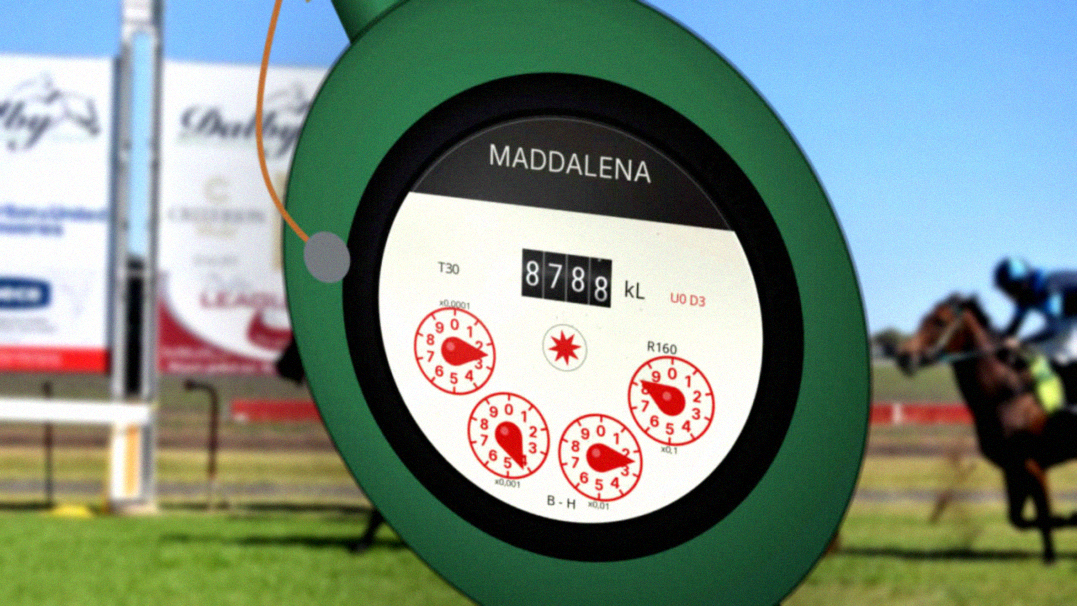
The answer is 8787.8242 kL
